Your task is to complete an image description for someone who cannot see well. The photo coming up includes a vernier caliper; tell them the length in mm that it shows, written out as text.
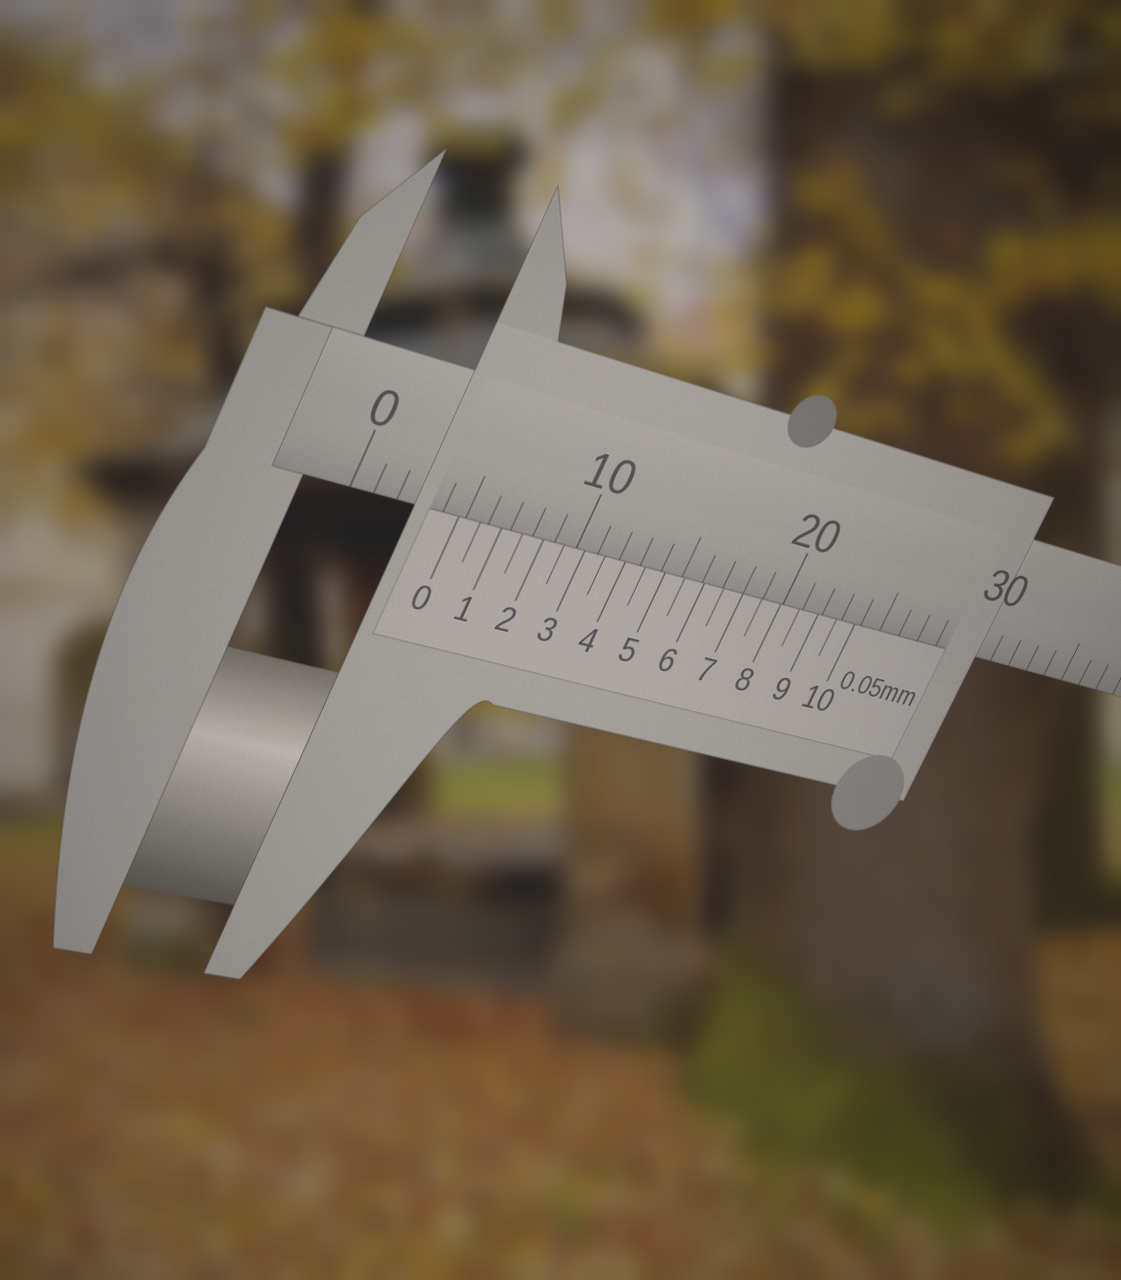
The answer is 4.7 mm
